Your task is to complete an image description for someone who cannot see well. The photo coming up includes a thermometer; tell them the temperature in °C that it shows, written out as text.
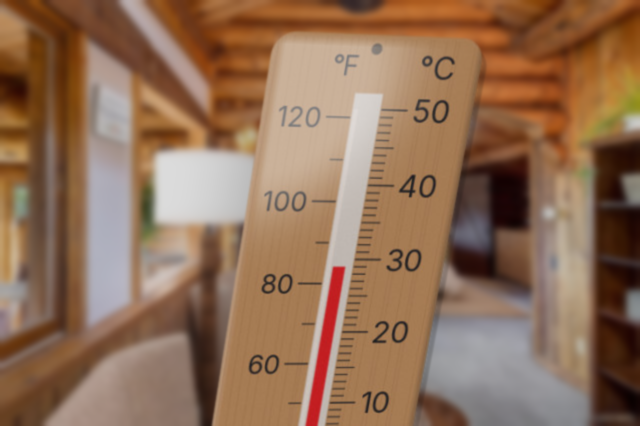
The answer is 29 °C
